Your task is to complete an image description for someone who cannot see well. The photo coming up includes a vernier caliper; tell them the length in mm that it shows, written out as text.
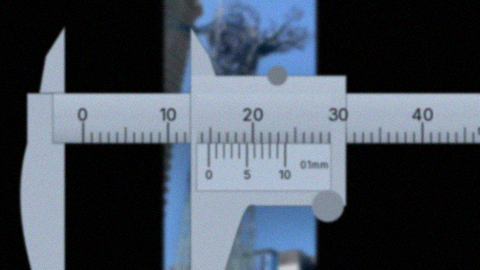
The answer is 14.8 mm
